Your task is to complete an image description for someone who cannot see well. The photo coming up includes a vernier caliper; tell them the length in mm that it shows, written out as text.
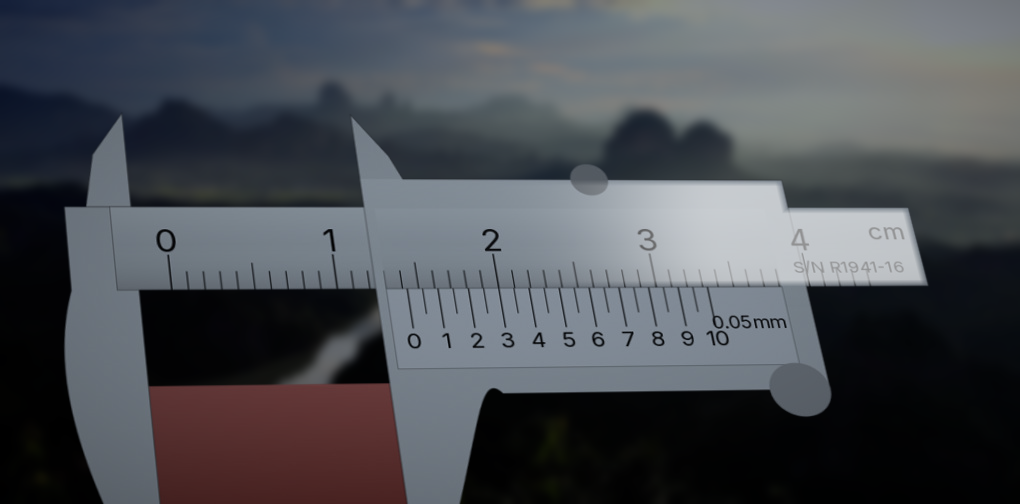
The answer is 14.3 mm
